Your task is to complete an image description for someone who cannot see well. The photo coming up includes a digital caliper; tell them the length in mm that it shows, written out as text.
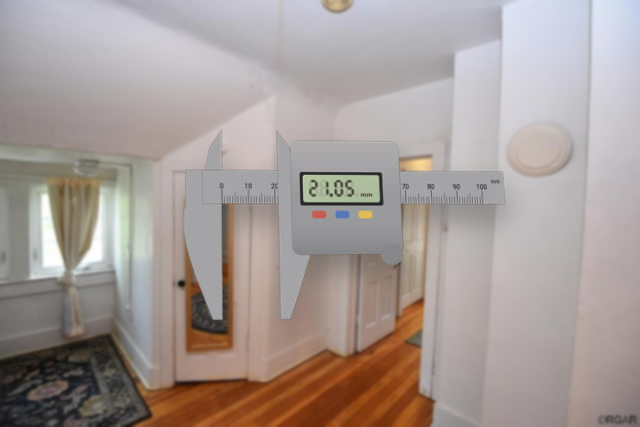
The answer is 21.05 mm
